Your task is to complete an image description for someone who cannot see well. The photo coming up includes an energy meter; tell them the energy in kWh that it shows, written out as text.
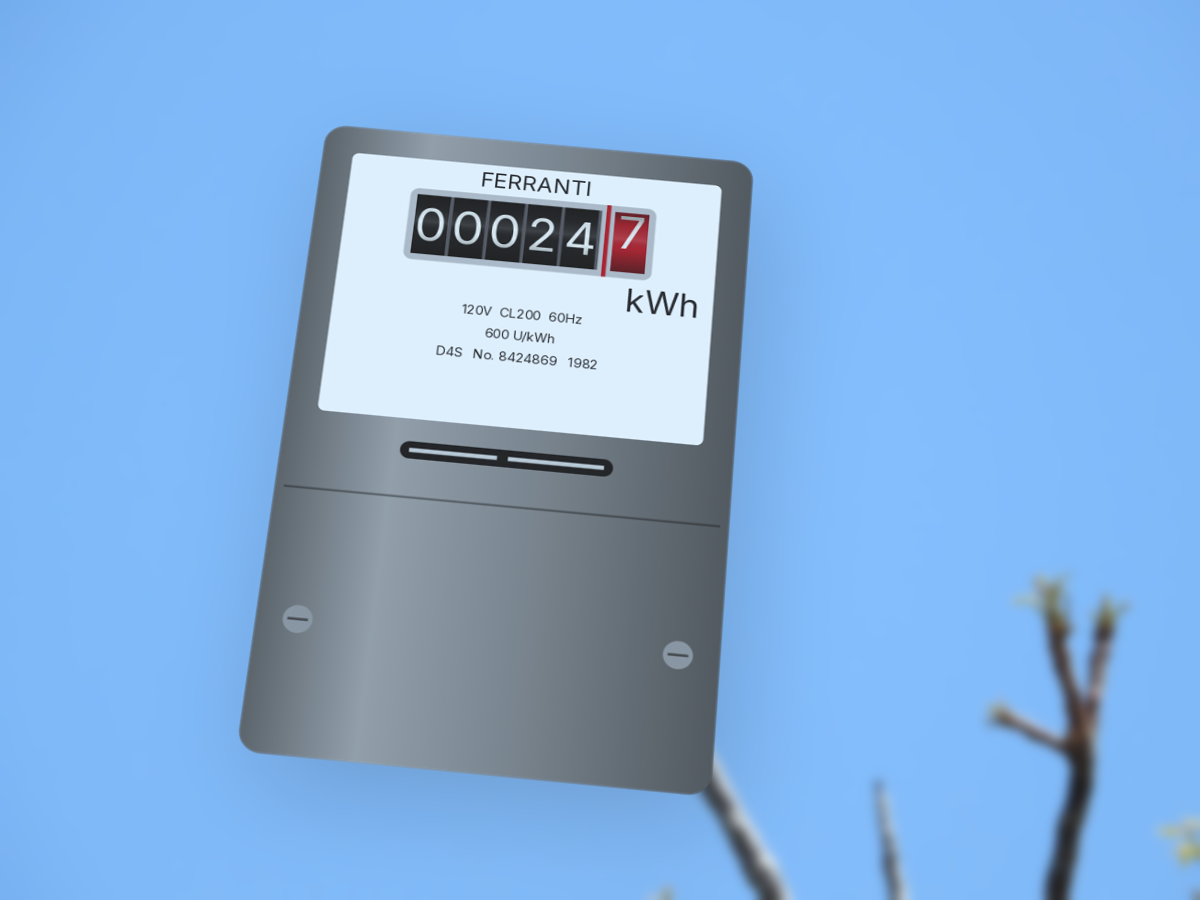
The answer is 24.7 kWh
